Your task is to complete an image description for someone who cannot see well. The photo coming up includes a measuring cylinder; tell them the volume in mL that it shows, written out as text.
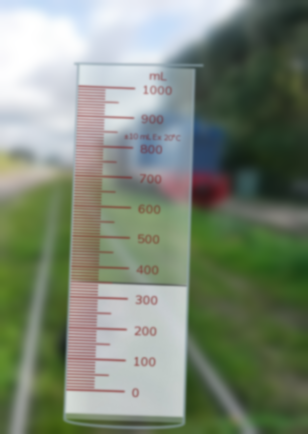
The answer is 350 mL
